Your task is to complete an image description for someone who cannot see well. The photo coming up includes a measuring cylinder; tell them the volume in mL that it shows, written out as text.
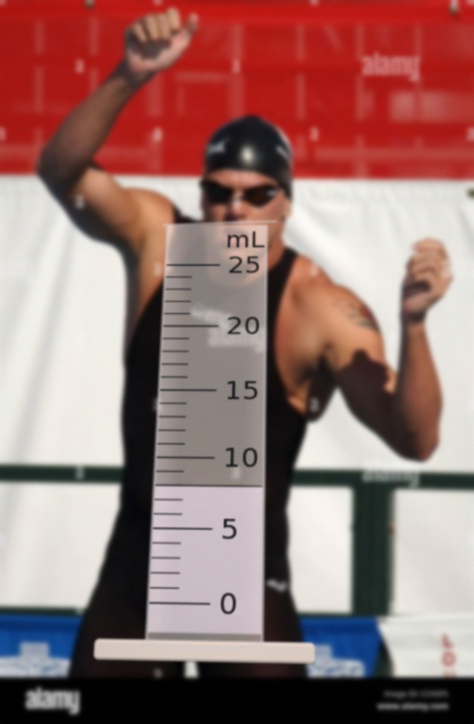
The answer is 8 mL
